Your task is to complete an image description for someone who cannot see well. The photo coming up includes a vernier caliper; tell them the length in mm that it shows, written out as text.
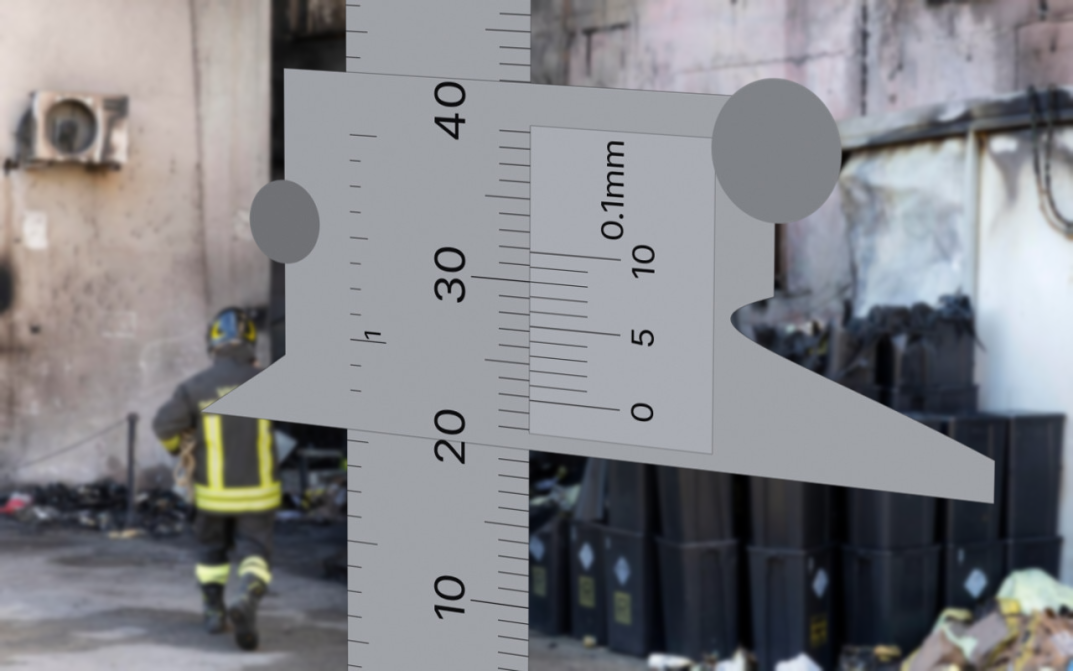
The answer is 22.8 mm
